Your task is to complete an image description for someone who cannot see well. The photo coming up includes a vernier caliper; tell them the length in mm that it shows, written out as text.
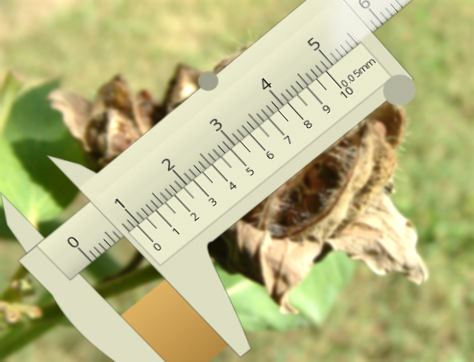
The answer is 9.6 mm
